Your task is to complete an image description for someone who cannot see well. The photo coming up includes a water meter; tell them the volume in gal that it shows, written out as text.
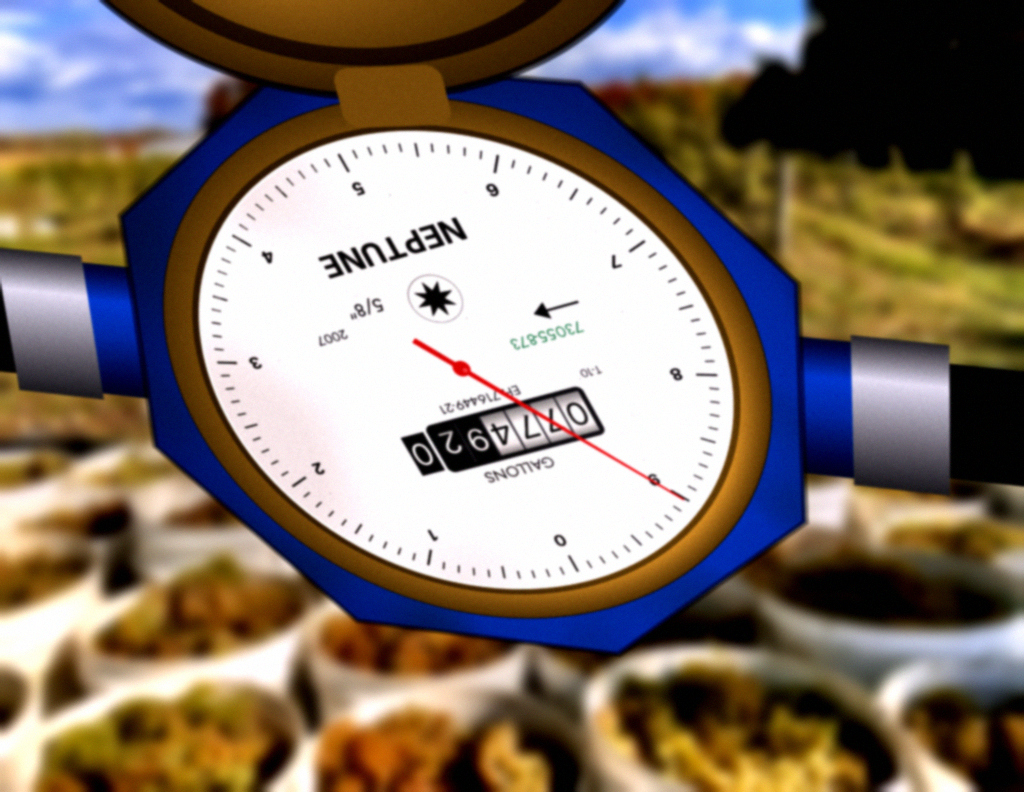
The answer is 774919.0 gal
